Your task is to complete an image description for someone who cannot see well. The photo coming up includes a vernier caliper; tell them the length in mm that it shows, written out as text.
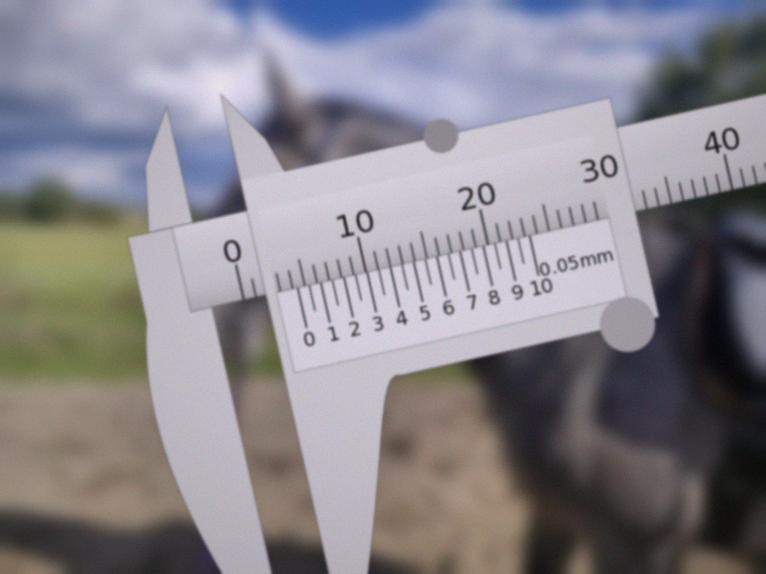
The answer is 4.4 mm
